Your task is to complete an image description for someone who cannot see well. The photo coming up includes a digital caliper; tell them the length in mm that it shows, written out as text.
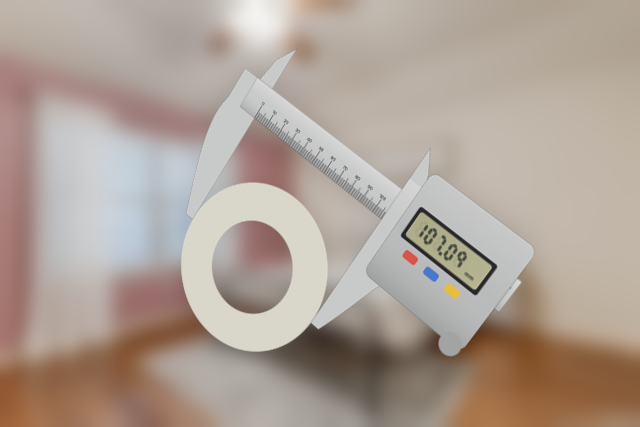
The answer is 107.09 mm
